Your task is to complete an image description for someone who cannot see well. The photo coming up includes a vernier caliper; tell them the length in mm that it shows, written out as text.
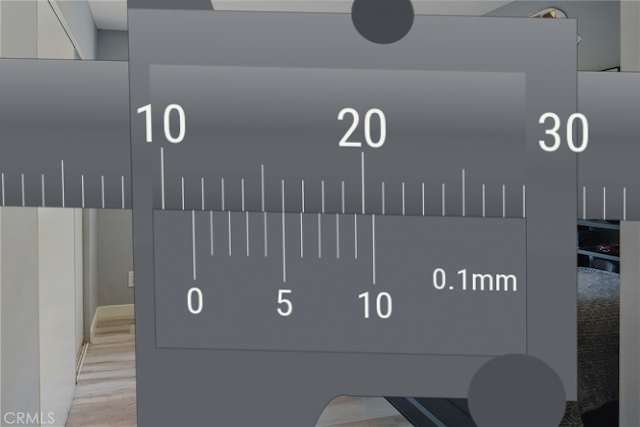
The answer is 11.5 mm
